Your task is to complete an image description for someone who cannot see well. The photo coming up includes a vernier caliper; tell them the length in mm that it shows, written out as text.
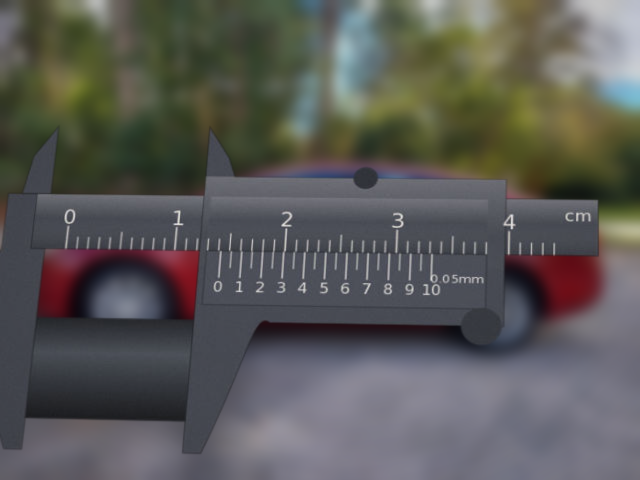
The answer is 14.2 mm
